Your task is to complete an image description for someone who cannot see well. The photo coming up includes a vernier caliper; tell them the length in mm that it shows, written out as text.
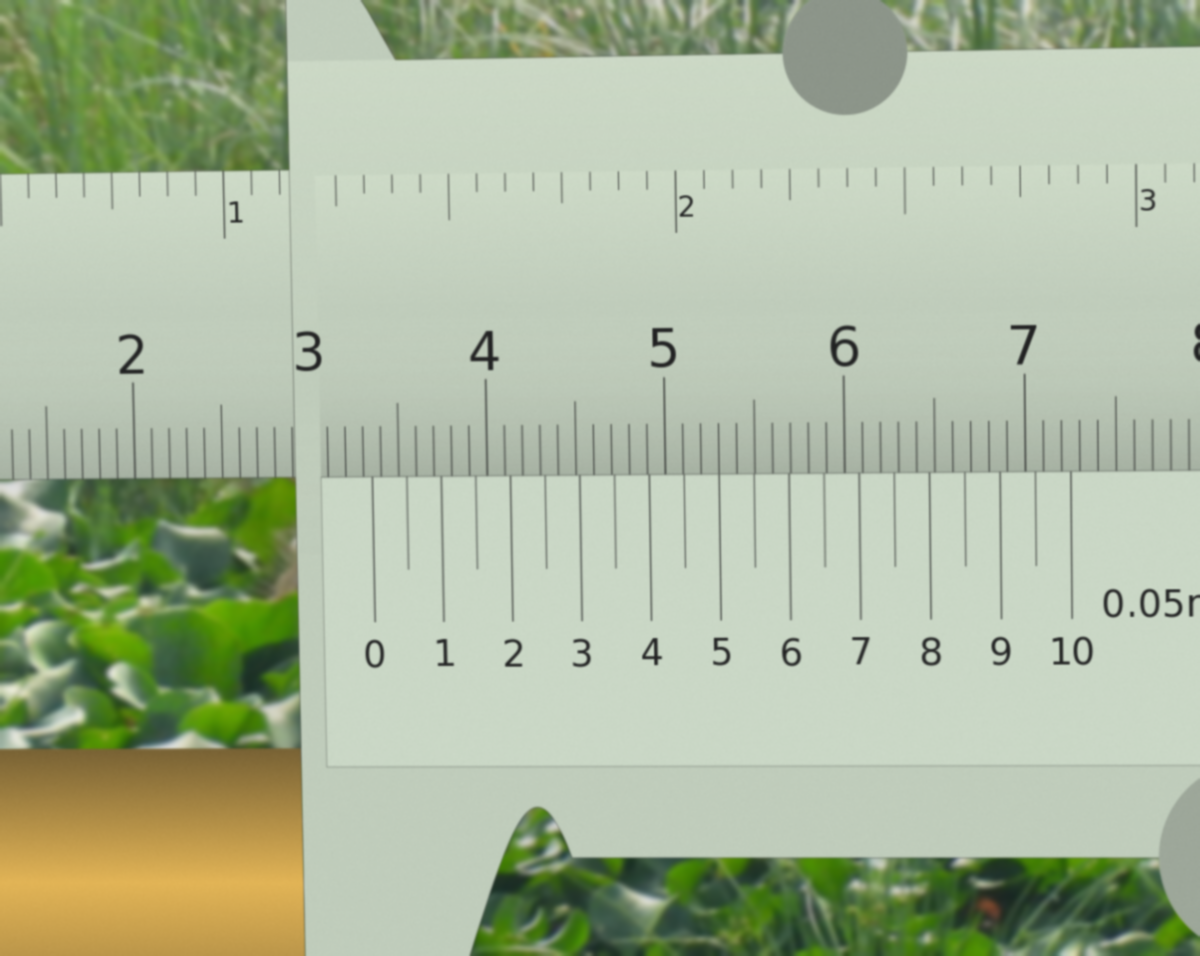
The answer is 33.5 mm
